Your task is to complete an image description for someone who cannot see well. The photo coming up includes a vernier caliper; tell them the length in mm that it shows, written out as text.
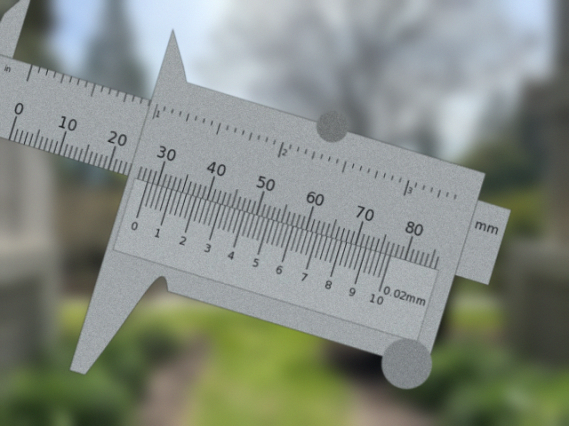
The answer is 28.0 mm
